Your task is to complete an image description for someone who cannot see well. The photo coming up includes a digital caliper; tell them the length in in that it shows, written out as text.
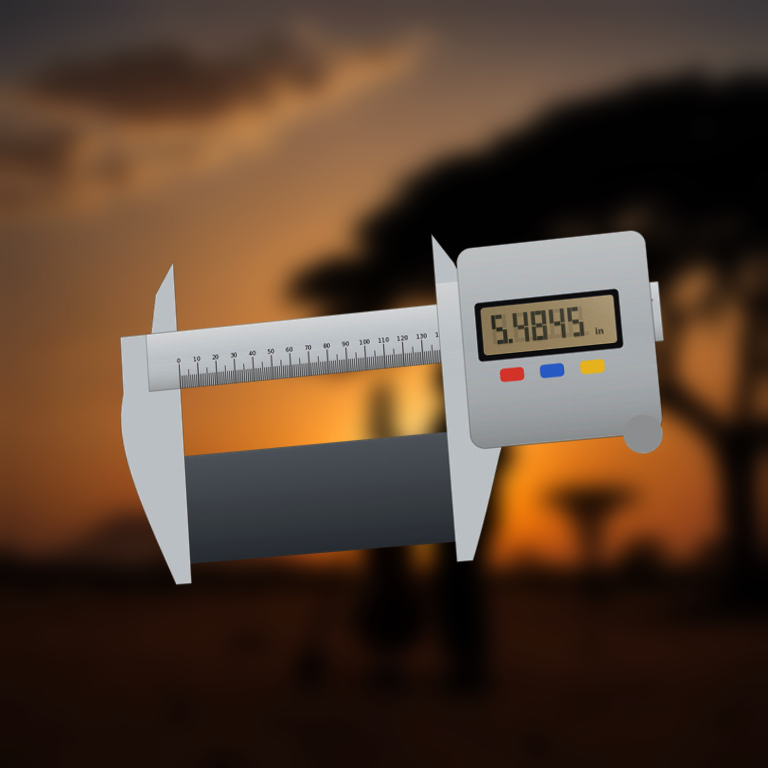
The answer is 5.4845 in
